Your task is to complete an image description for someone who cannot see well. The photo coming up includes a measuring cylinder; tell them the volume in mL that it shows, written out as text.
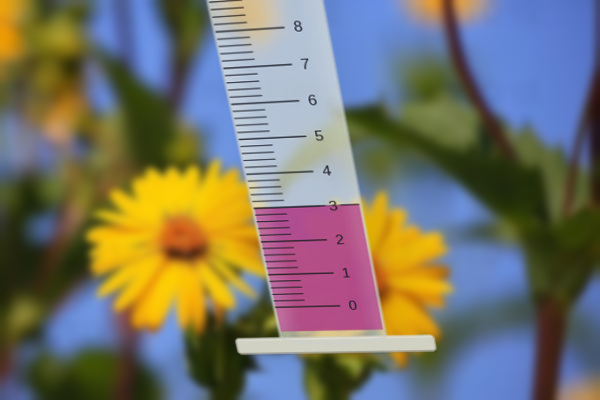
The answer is 3 mL
